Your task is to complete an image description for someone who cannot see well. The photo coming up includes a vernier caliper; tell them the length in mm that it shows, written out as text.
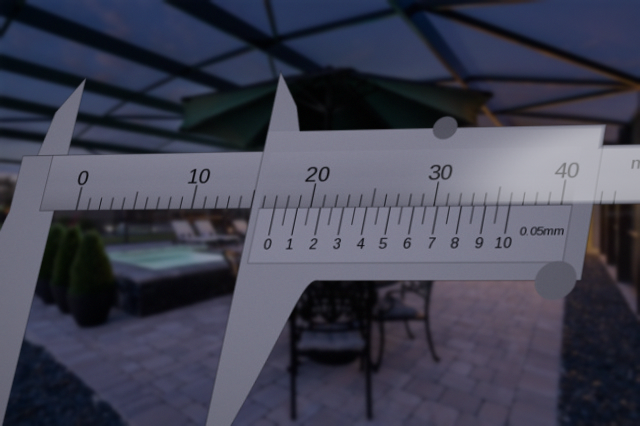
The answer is 17.0 mm
